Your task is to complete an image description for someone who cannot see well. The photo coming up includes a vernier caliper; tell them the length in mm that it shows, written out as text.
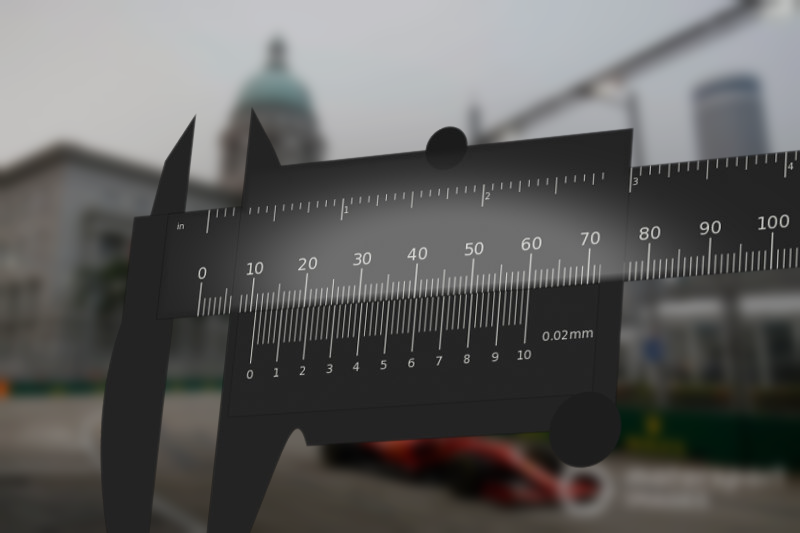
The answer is 11.0 mm
